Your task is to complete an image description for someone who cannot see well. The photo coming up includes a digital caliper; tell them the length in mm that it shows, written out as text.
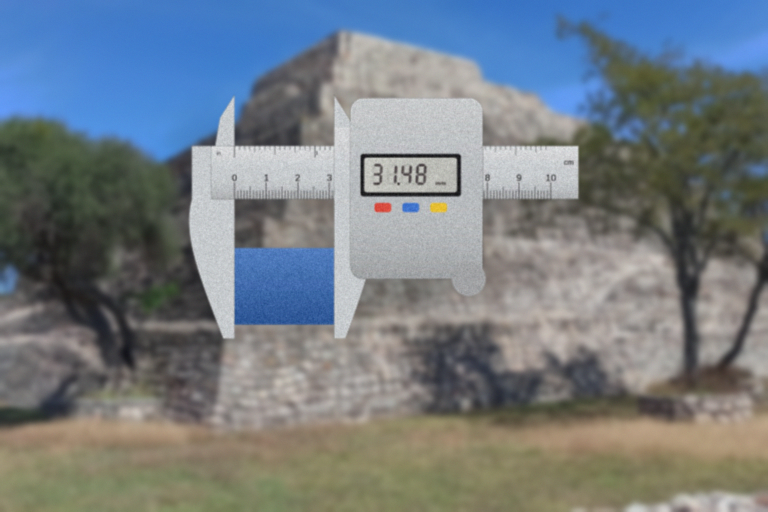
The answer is 31.48 mm
